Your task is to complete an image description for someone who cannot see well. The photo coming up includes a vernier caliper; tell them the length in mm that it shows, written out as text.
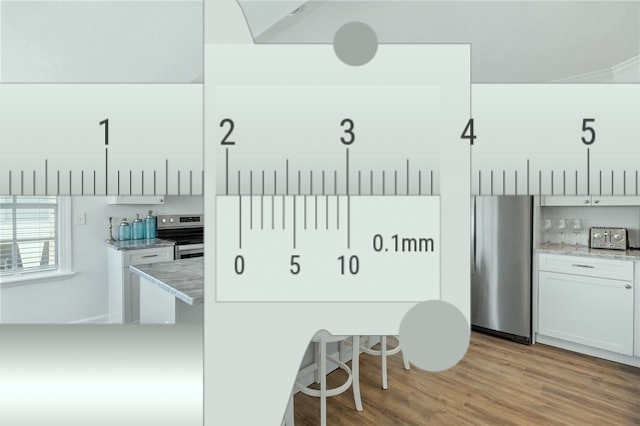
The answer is 21.1 mm
